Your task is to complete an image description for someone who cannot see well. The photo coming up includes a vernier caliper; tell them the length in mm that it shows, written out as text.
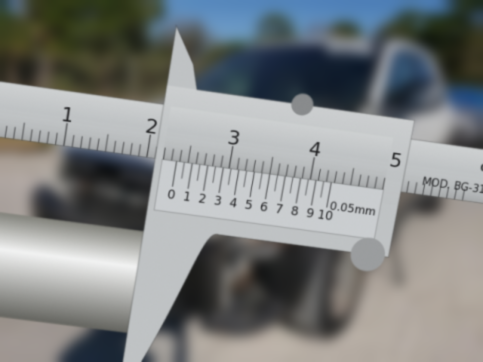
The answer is 23.6 mm
